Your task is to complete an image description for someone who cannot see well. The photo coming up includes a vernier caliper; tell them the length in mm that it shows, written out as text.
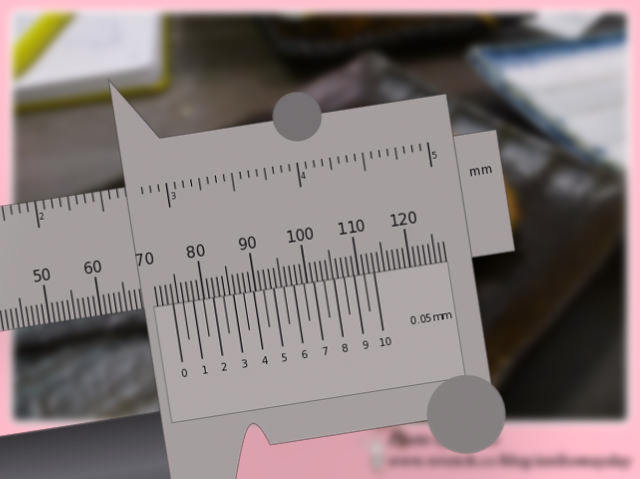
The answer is 74.0 mm
